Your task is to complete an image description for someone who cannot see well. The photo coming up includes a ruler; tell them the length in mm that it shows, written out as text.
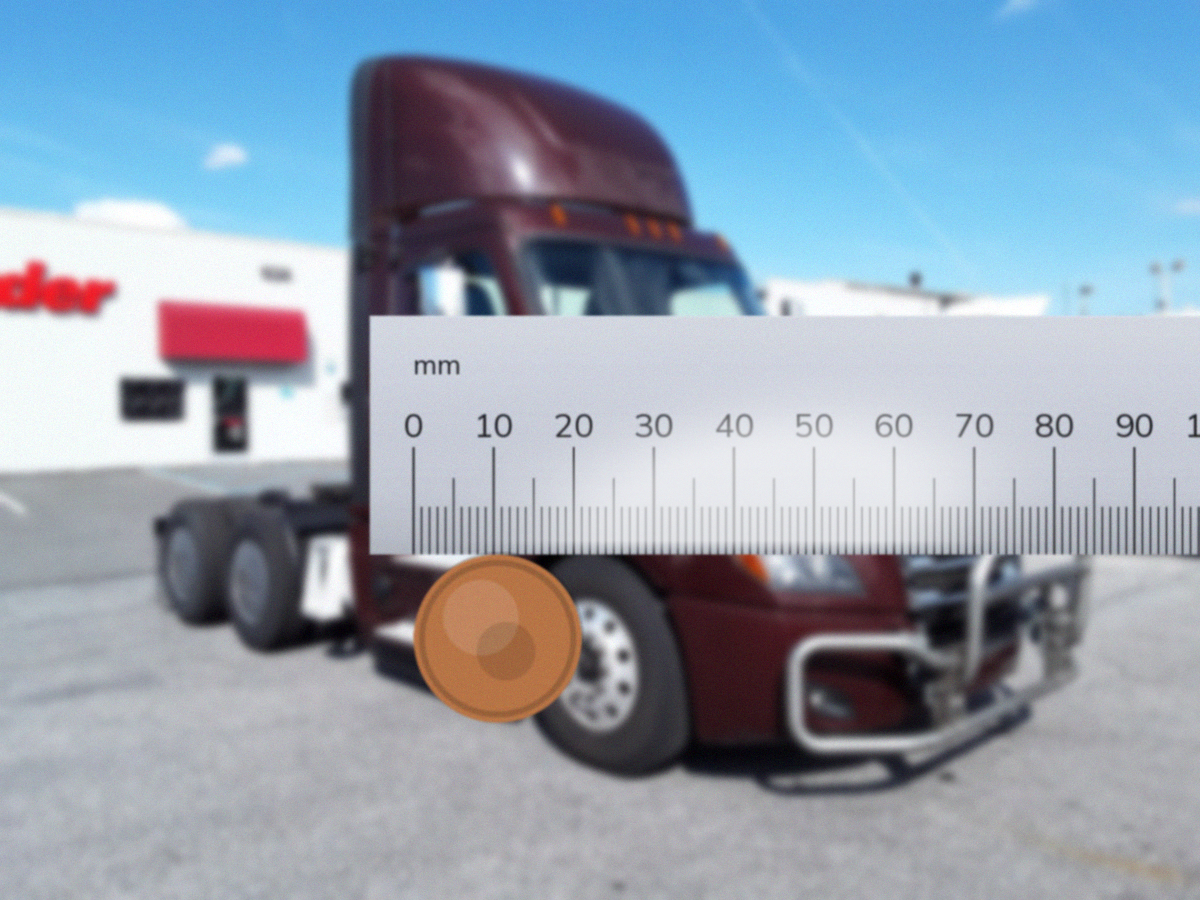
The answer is 21 mm
